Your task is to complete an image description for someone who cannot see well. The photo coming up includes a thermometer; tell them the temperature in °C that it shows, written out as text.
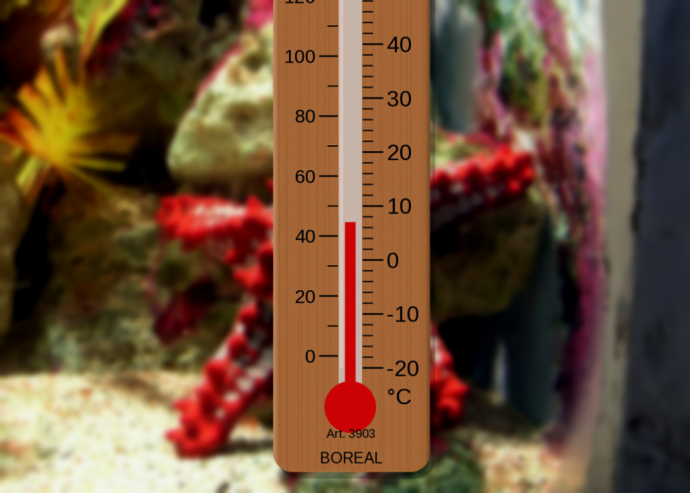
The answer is 7 °C
